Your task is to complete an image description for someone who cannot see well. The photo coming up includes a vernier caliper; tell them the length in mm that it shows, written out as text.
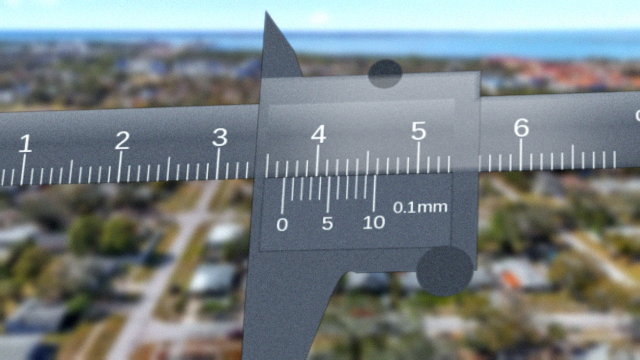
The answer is 36.8 mm
